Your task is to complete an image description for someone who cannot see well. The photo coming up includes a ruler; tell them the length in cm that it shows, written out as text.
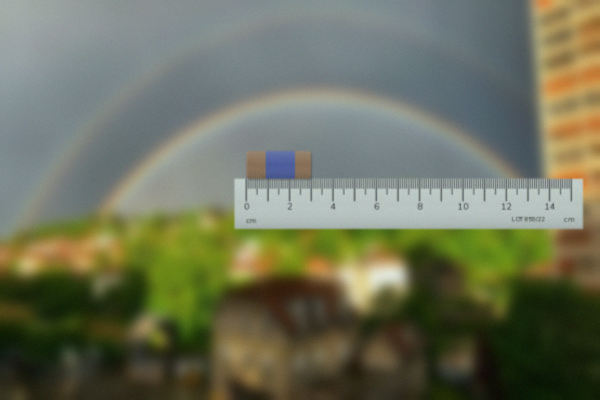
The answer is 3 cm
